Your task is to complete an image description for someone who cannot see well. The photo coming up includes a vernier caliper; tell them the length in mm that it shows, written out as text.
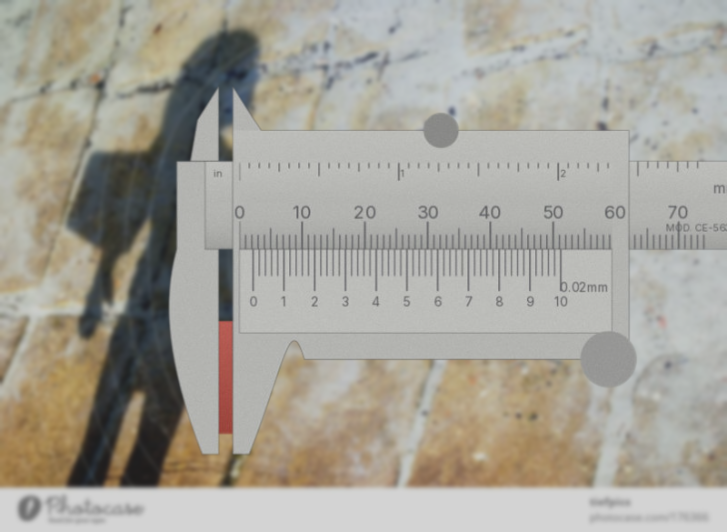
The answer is 2.2 mm
